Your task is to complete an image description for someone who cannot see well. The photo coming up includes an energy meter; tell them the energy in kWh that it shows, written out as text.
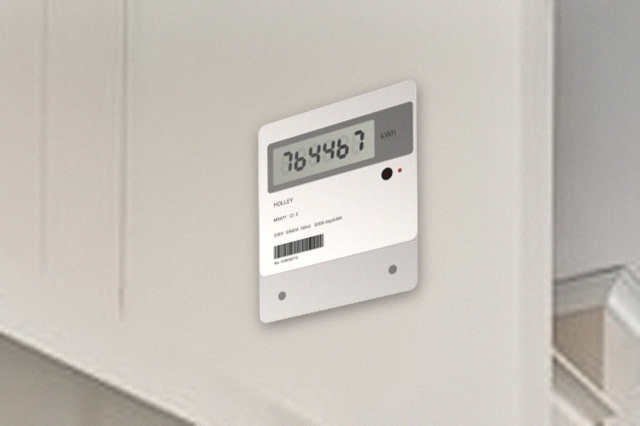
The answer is 764467 kWh
